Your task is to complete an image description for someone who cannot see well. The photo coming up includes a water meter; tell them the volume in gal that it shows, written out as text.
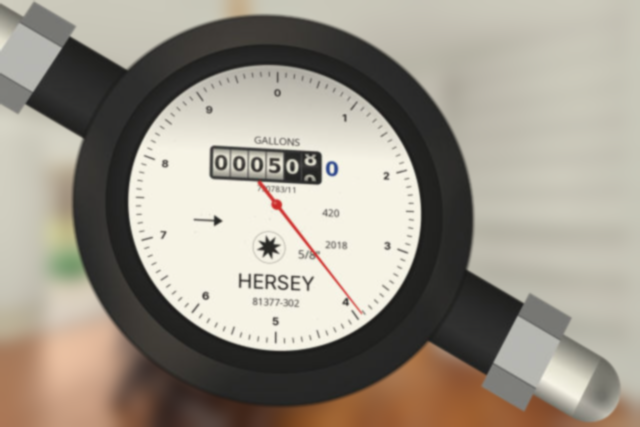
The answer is 5083.9 gal
